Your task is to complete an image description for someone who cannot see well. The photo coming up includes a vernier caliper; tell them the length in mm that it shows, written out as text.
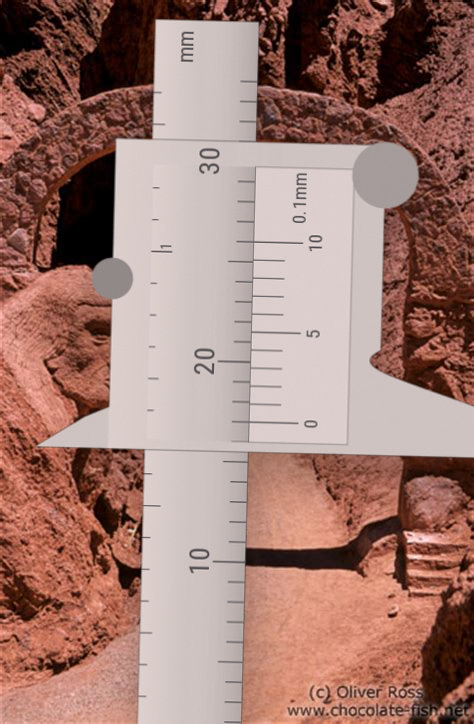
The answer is 17.0 mm
